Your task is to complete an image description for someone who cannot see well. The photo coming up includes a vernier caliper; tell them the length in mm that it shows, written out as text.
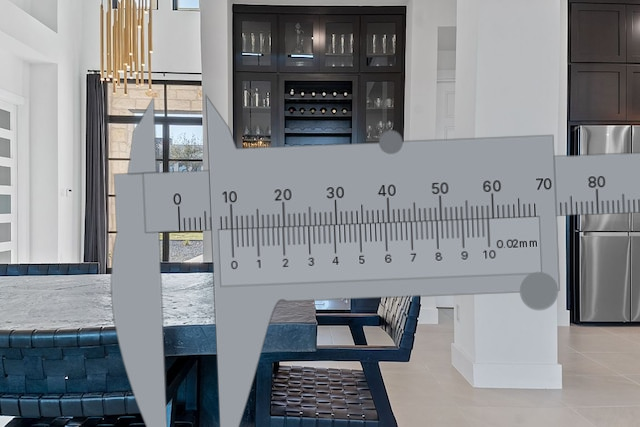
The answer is 10.0 mm
